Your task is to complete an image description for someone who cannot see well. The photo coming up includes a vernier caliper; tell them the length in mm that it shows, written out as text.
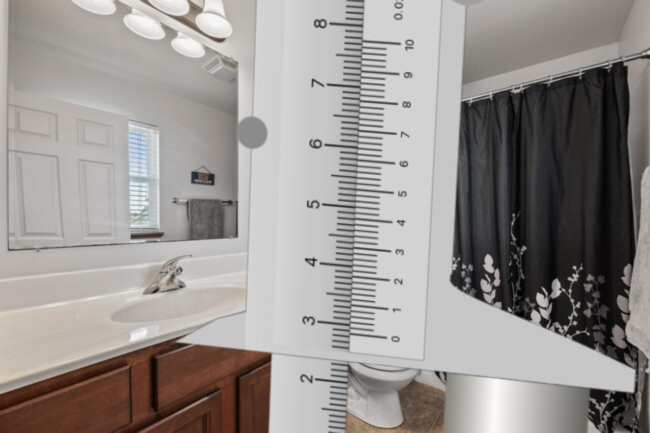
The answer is 28.5 mm
